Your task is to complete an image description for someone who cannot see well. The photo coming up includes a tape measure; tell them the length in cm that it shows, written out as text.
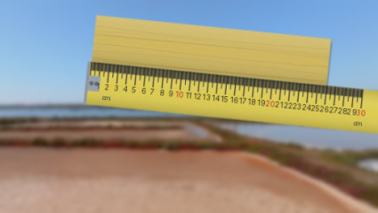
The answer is 26 cm
